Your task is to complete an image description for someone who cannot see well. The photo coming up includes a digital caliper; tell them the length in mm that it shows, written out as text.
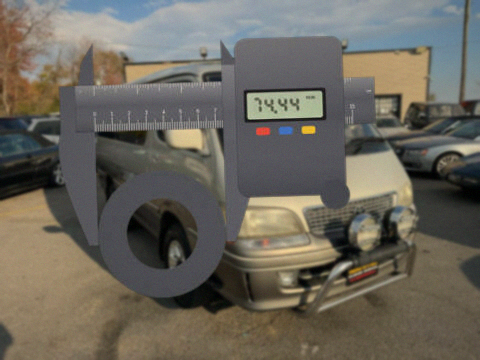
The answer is 74.44 mm
